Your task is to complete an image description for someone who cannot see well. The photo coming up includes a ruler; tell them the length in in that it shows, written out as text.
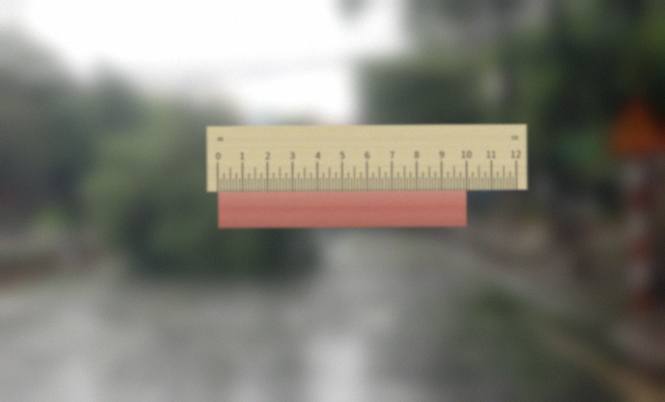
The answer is 10 in
